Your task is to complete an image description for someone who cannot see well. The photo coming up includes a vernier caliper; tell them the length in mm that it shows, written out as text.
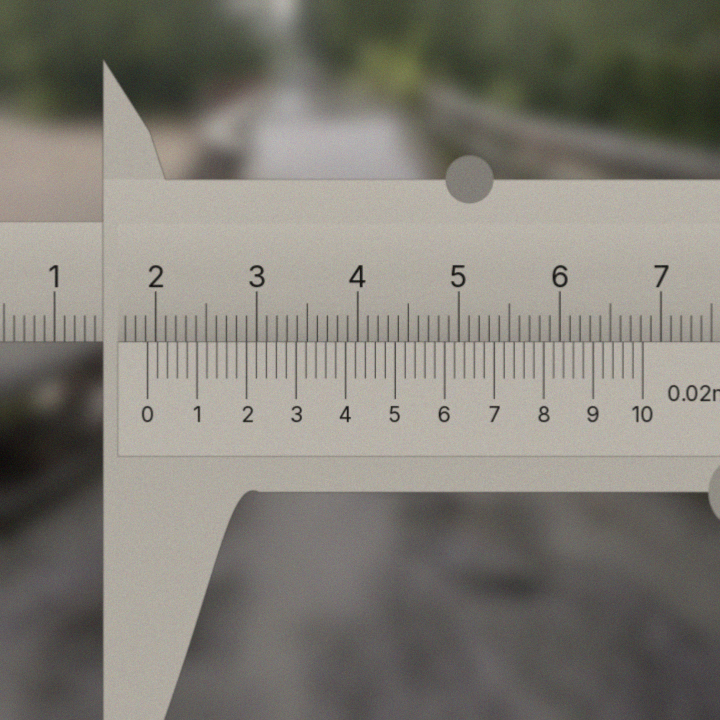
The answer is 19.2 mm
